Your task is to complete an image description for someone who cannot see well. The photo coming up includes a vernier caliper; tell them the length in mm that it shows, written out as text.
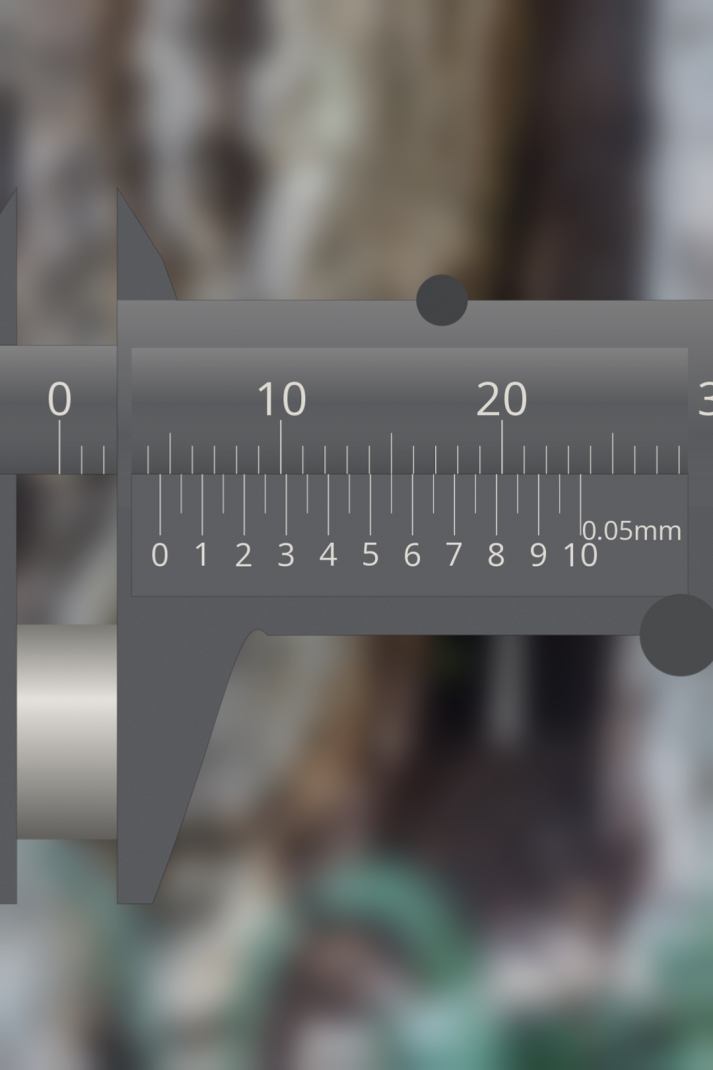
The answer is 4.55 mm
